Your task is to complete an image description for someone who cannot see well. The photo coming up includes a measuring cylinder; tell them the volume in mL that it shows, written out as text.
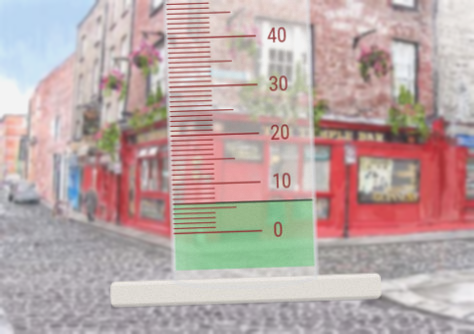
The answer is 6 mL
